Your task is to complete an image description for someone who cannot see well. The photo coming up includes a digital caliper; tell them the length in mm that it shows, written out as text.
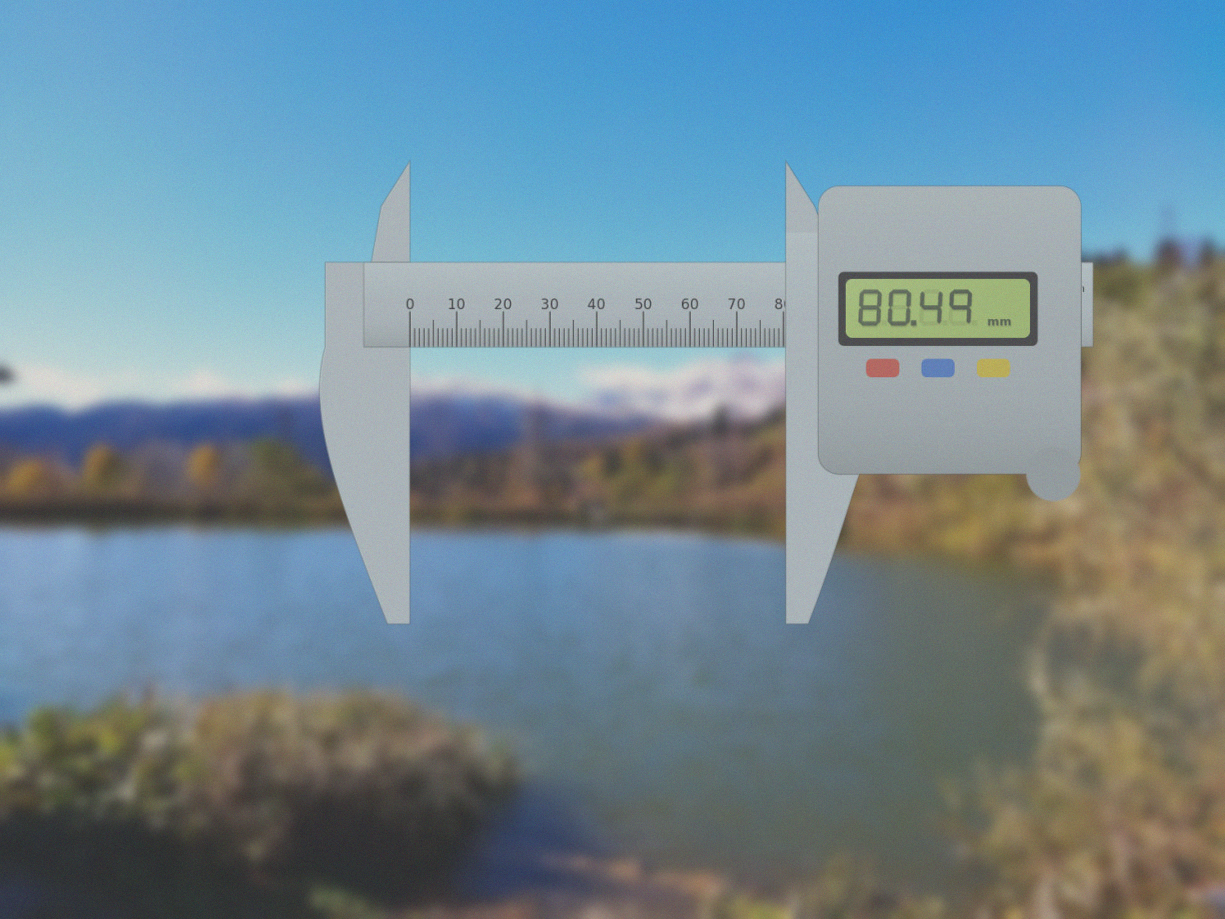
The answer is 80.49 mm
